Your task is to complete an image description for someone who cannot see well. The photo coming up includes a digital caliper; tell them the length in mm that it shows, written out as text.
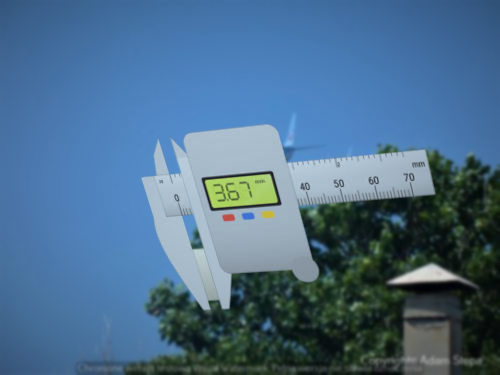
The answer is 3.67 mm
